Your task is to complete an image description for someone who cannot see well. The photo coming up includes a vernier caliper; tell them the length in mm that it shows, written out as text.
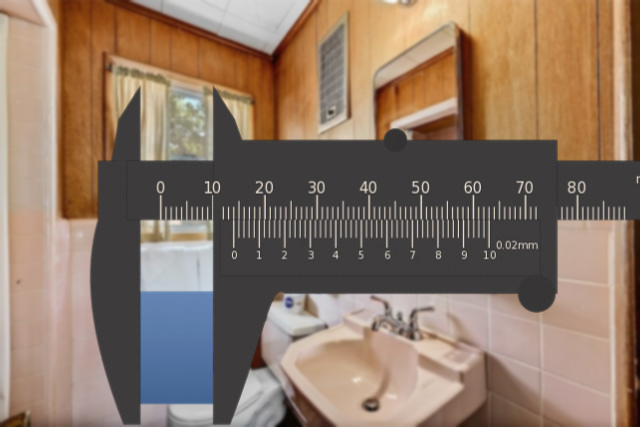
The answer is 14.0 mm
